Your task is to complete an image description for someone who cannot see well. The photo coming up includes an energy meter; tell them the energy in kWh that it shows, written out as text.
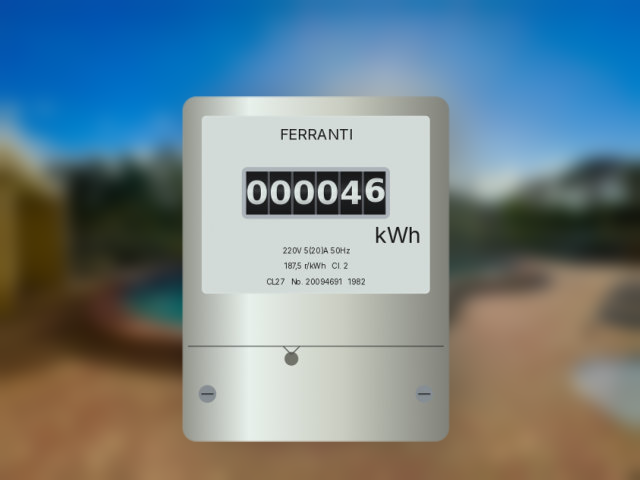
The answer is 46 kWh
